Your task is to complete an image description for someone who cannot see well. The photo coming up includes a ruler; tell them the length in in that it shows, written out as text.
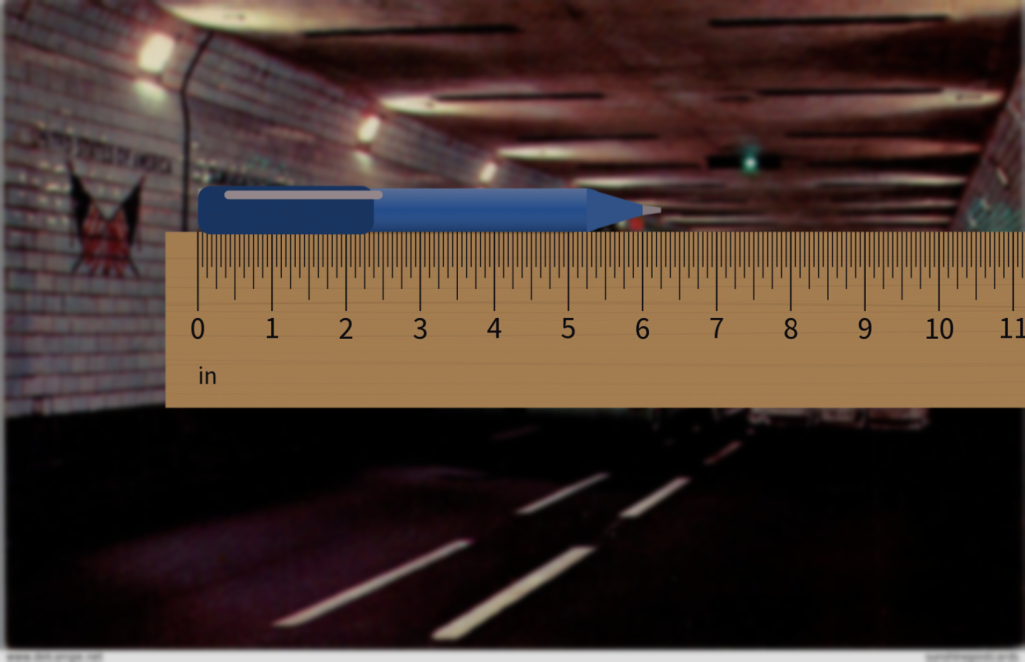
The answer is 6.25 in
